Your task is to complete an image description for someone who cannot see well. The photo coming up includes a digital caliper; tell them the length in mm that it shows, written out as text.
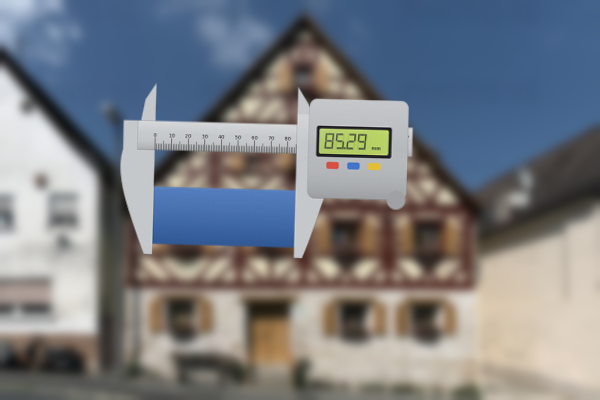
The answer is 85.29 mm
